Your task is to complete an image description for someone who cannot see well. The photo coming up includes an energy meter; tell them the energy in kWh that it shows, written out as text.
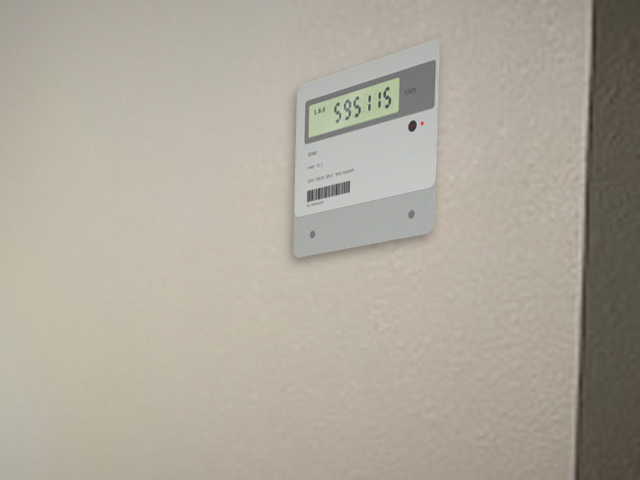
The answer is 595115 kWh
